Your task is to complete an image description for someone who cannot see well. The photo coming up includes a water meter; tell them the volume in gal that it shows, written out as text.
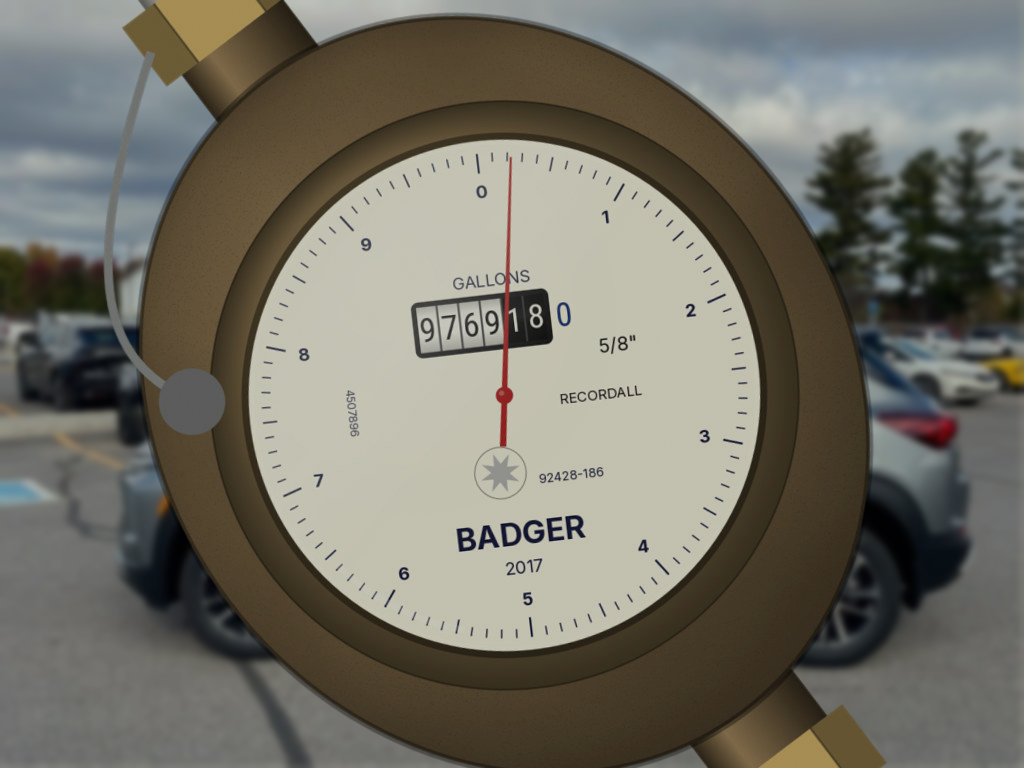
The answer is 9769180.2 gal
